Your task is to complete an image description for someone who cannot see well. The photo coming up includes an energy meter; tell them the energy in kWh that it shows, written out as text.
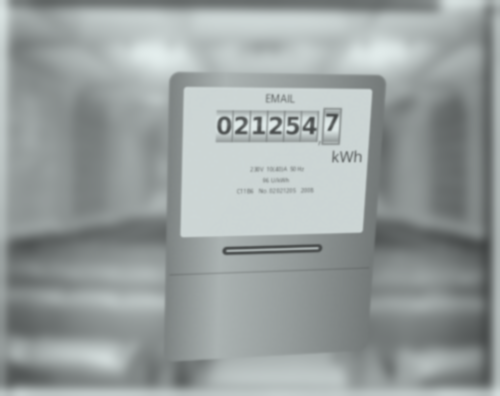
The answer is 21254.7 kWh
